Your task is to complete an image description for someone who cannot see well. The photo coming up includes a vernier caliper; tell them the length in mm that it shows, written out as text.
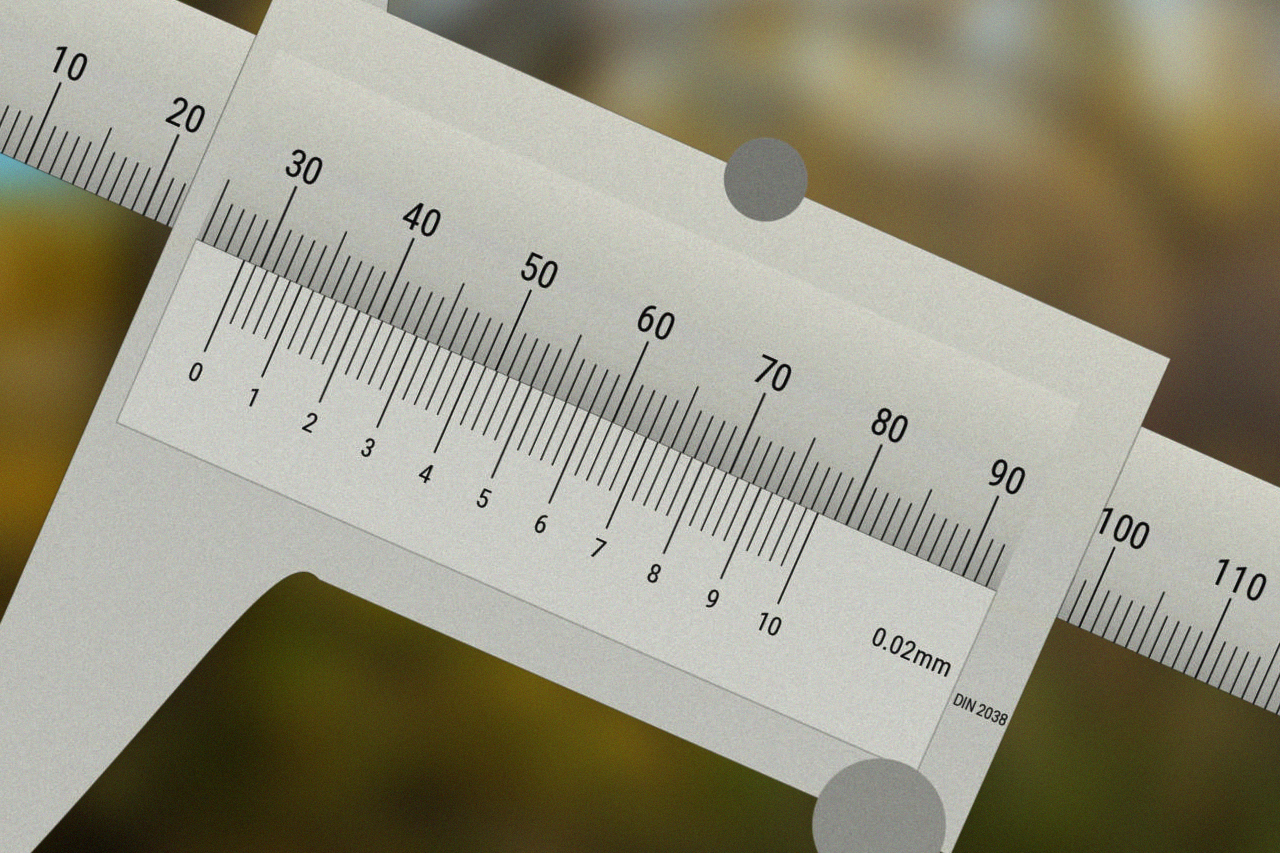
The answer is 28.6 mm
